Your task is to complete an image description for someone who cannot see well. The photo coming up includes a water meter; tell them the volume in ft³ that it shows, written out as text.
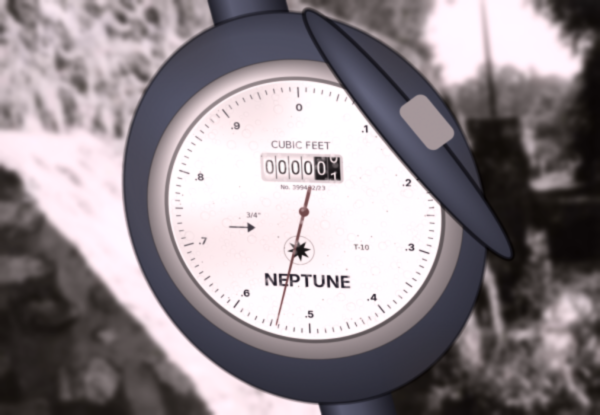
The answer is 0.54 ft³
